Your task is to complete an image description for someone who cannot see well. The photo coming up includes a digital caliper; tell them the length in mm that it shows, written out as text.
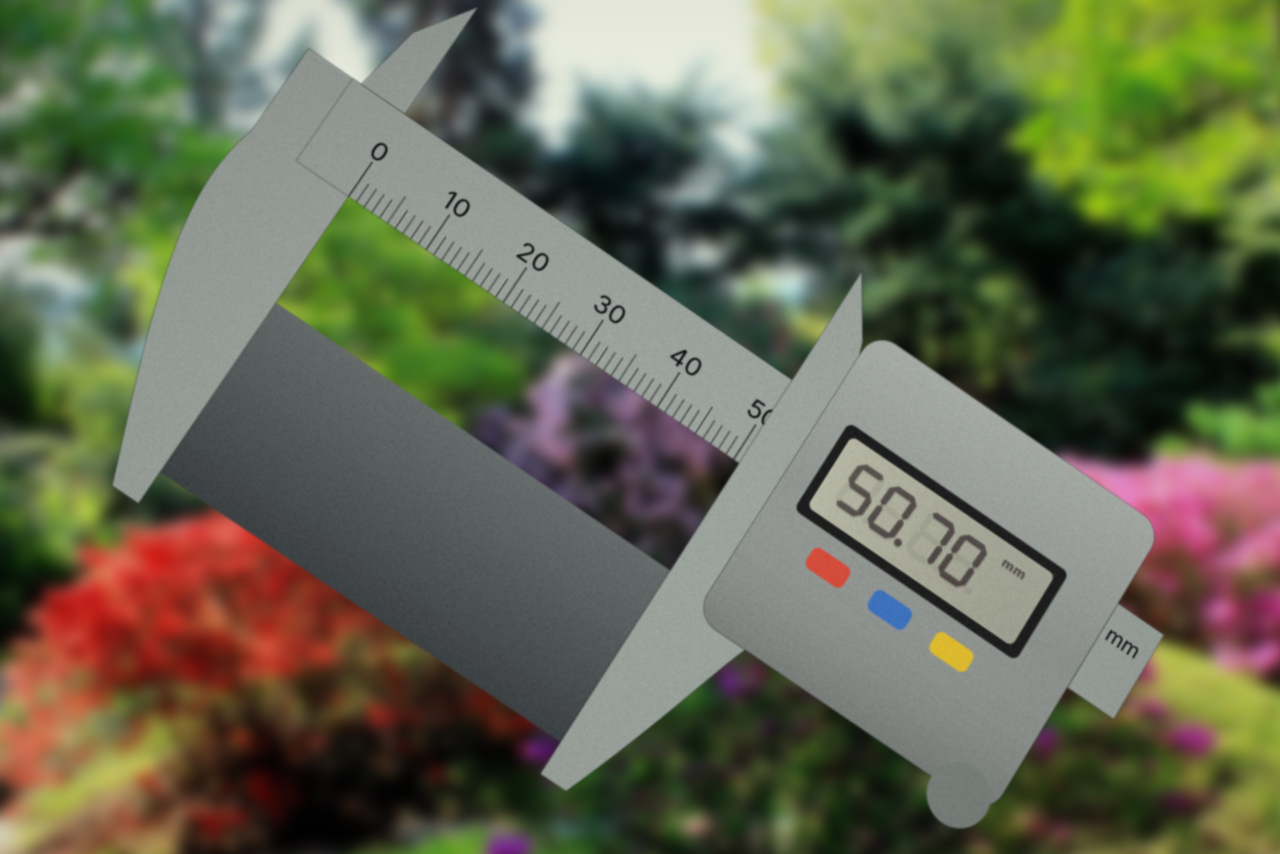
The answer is 50.70 mm
